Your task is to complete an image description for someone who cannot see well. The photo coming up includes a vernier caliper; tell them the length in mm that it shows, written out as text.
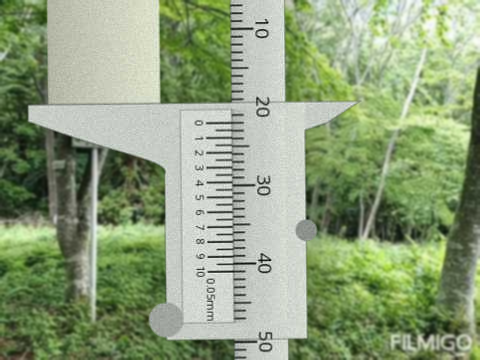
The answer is 22.0 mm
